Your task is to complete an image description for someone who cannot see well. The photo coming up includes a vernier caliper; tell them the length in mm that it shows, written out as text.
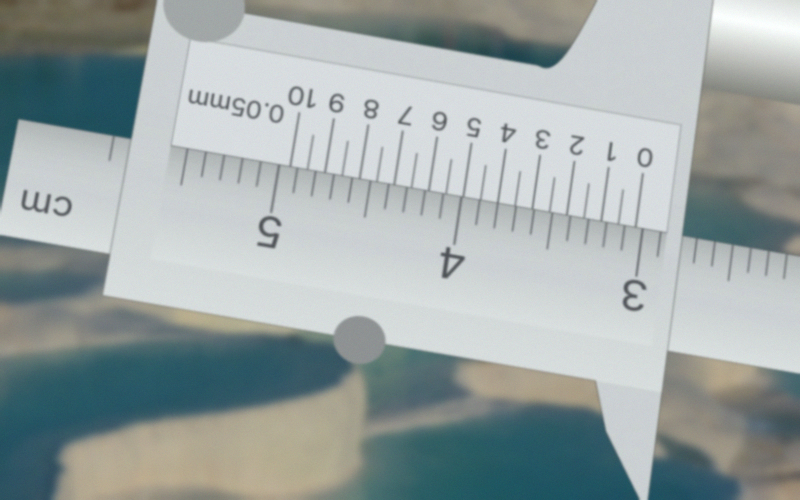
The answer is 30.4 mm
